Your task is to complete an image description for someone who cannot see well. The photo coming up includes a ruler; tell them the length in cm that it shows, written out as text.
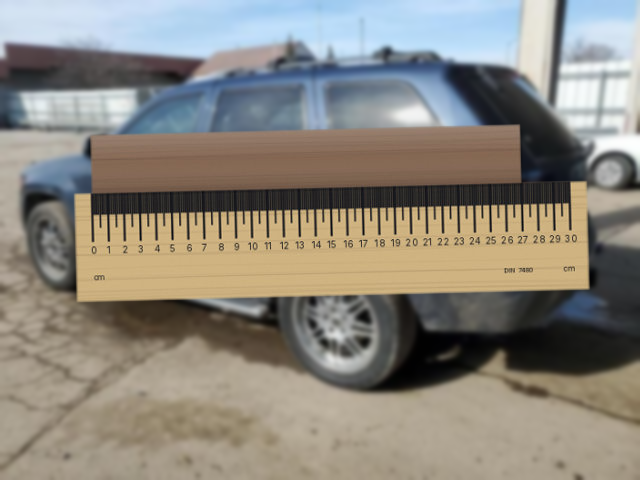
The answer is 27 cm
